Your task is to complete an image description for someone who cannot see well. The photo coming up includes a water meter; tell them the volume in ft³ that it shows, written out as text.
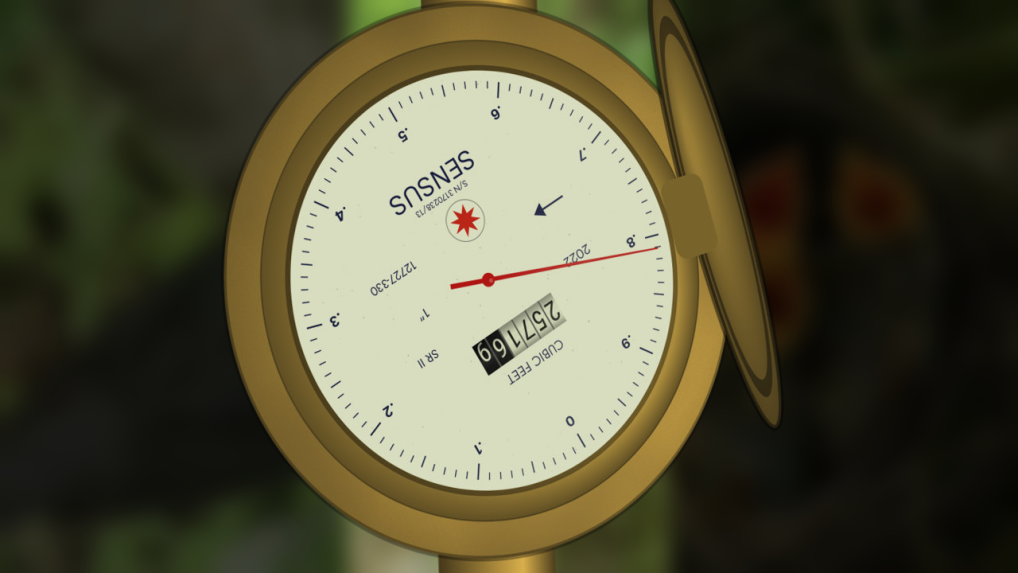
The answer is 257168.81 ft³
